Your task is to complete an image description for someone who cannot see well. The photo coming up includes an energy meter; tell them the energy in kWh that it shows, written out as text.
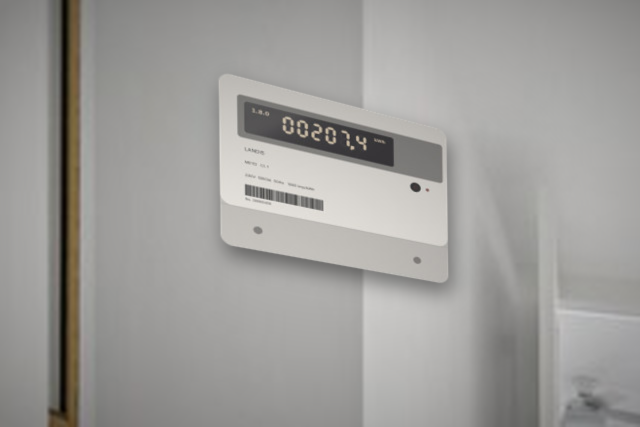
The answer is 207.4 kWh
